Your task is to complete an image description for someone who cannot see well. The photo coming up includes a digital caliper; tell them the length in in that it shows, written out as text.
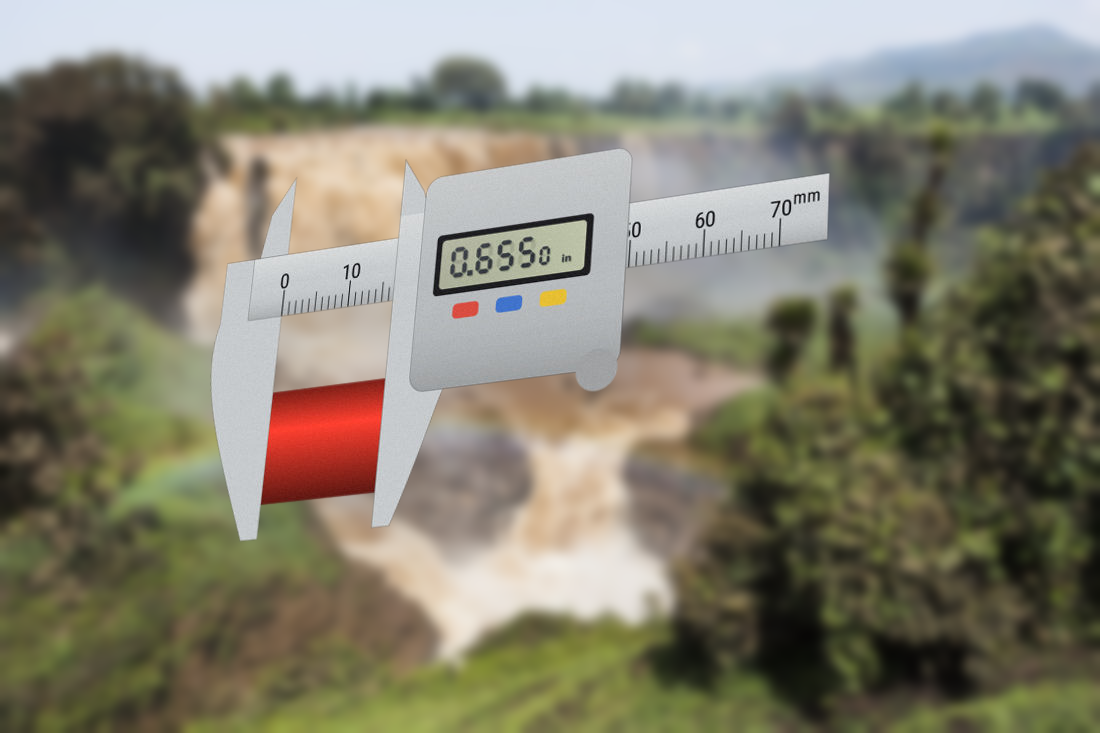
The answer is 0.6550 in
